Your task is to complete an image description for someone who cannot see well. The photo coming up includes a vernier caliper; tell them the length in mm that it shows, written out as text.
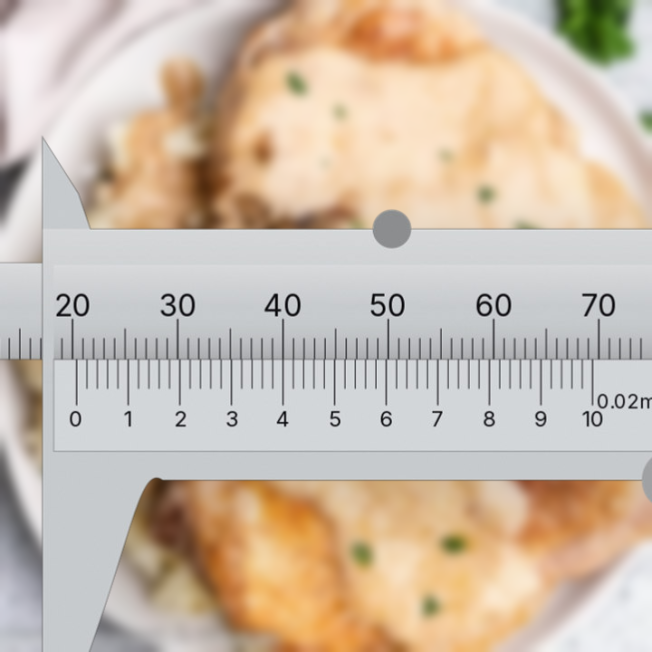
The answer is 20.4 mm
